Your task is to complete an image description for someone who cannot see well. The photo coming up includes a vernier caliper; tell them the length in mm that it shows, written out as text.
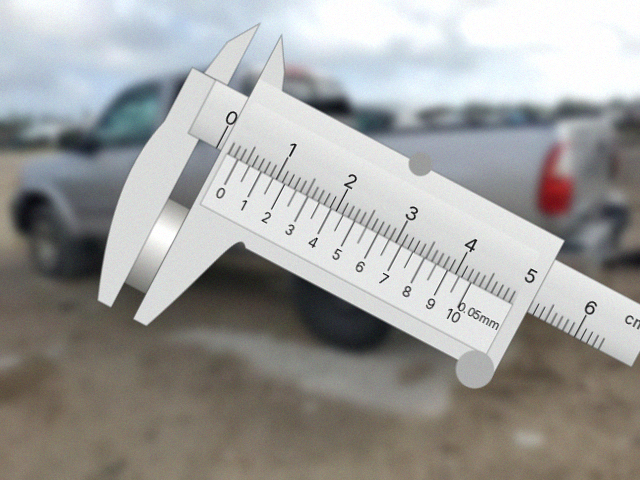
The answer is 3.6 mm
